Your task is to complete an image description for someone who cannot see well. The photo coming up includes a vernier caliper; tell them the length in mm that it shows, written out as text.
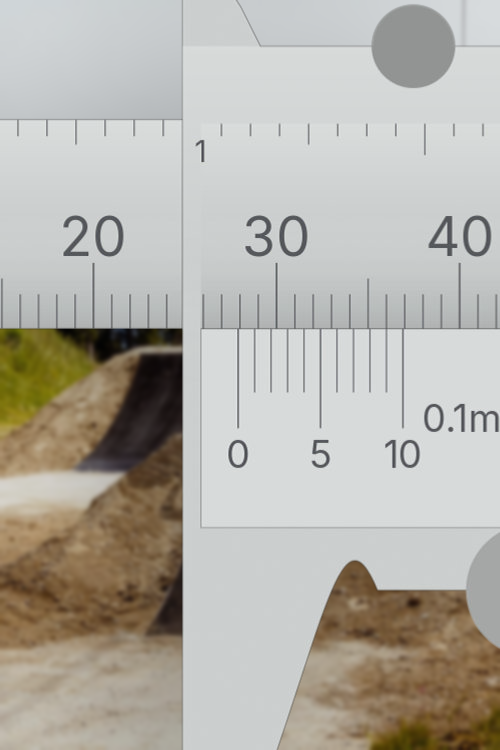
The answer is 27.9 mm
